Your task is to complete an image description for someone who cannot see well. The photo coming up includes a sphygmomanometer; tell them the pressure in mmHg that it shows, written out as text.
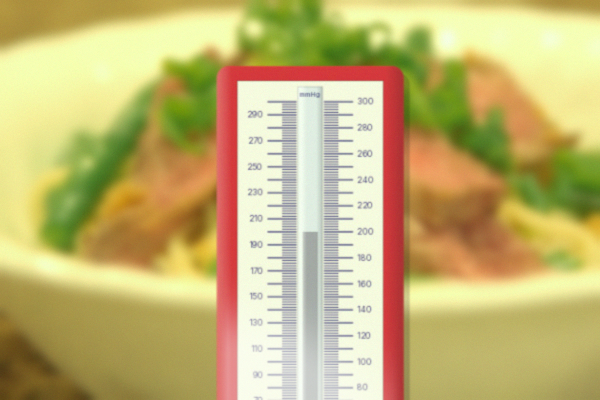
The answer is 200 mmHg
